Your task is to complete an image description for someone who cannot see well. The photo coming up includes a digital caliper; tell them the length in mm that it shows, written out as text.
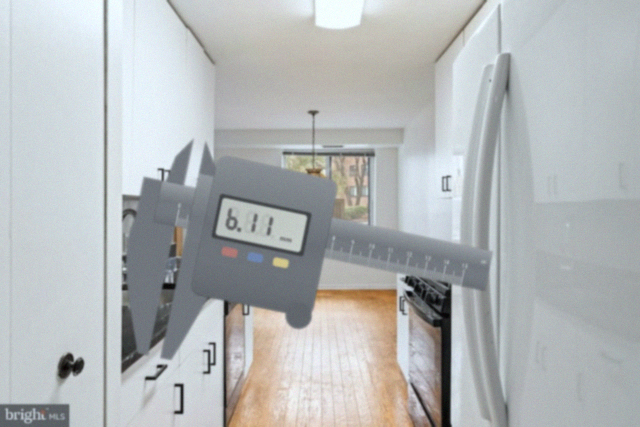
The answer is 6.11 mm
